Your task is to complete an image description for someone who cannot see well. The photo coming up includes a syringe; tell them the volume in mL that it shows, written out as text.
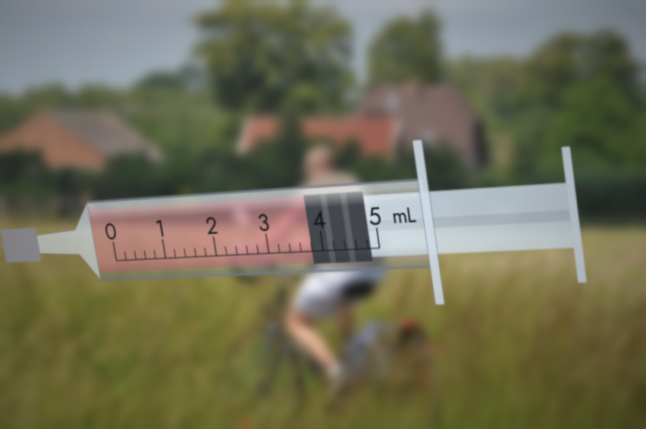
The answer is 3.8 mL
